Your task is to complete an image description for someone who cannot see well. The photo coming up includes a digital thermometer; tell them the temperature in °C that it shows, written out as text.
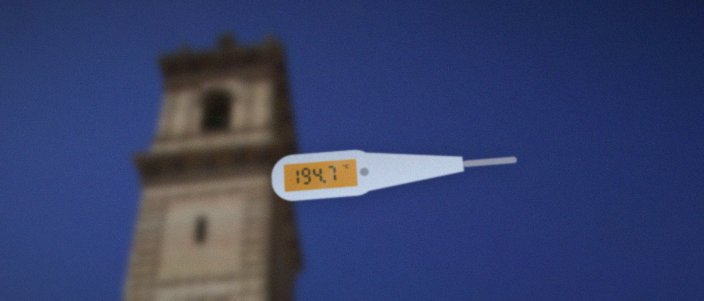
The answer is 194.7 °C
